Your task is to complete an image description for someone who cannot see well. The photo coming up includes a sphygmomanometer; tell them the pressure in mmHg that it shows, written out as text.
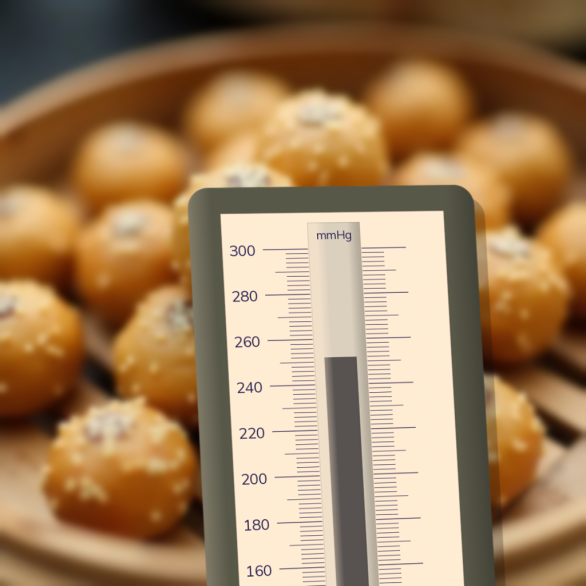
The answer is 252 mmHg
